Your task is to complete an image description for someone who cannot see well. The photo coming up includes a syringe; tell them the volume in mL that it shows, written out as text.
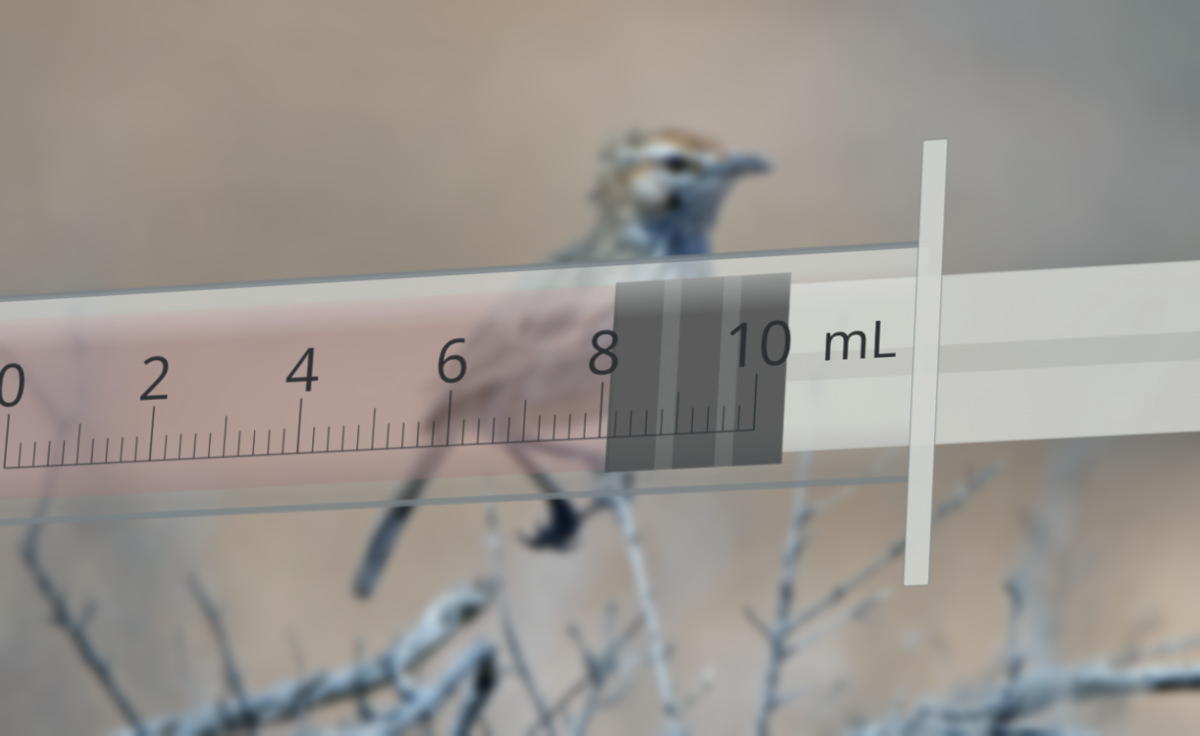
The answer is 8.1 mL
